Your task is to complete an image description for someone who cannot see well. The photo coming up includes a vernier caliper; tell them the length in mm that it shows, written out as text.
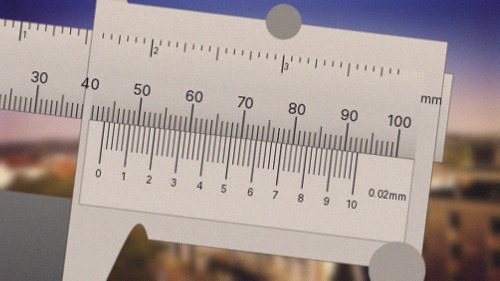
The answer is 43.5 mm
